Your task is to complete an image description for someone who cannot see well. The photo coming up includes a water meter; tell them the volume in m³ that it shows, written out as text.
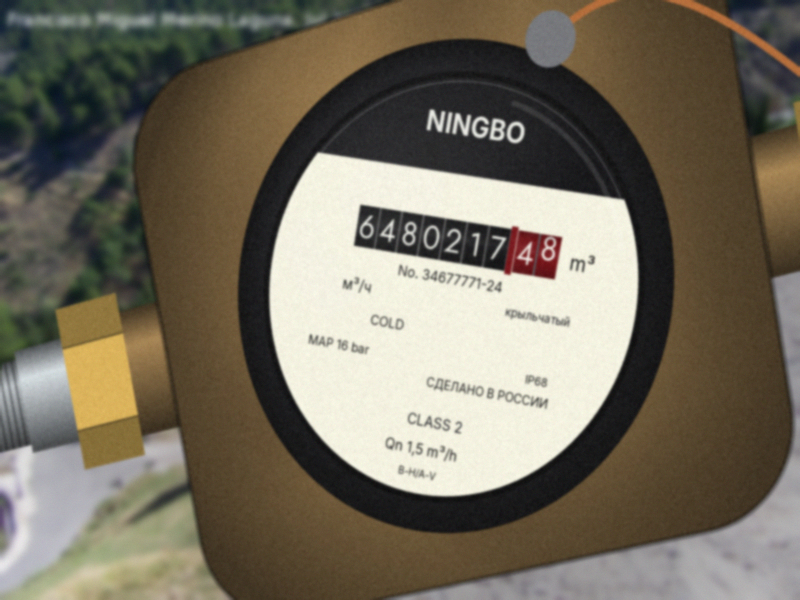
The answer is 6480217.48 m³
